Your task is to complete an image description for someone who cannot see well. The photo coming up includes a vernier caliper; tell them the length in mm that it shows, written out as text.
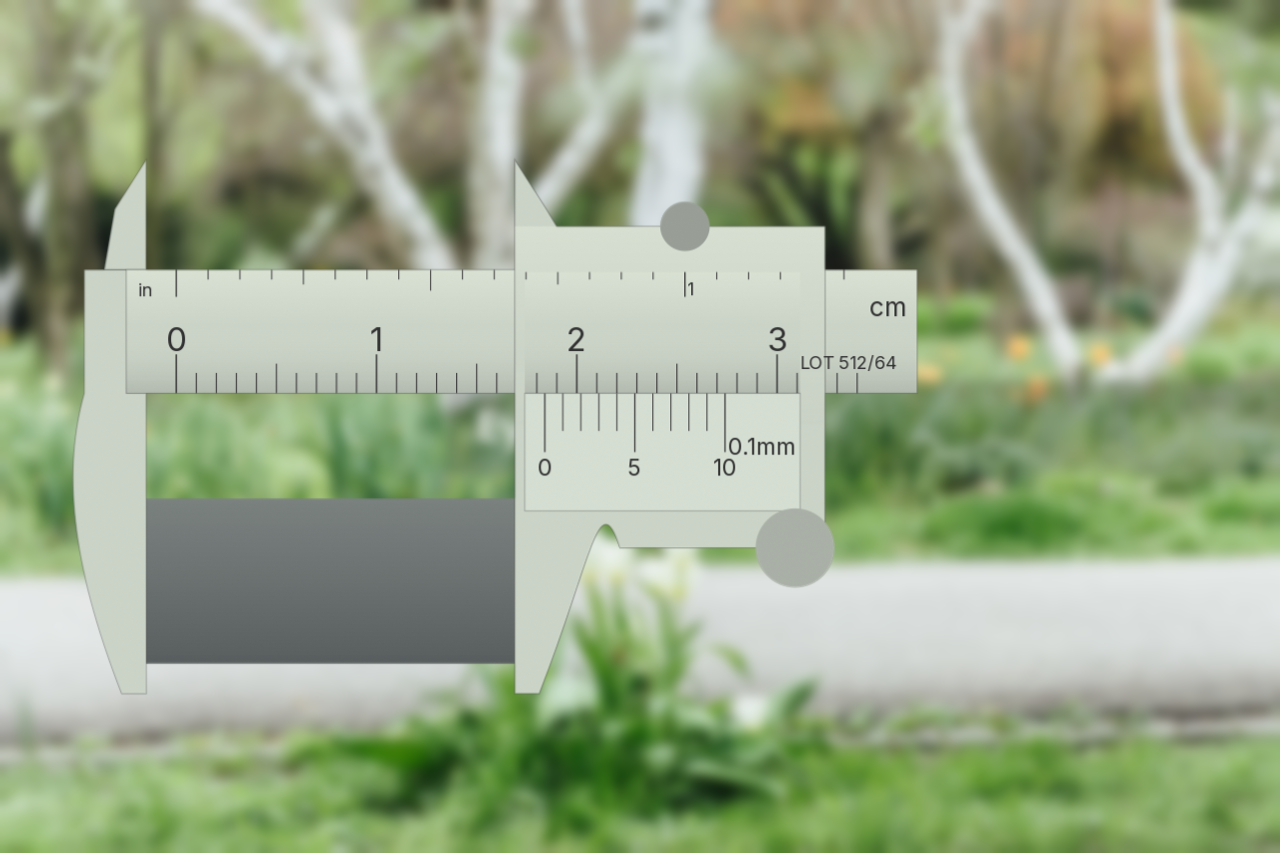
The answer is 18.4 mm
